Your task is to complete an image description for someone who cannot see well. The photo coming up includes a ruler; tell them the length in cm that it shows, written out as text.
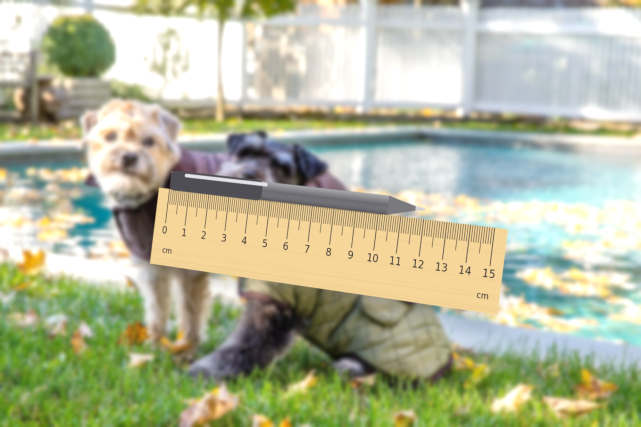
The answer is 12 cm
